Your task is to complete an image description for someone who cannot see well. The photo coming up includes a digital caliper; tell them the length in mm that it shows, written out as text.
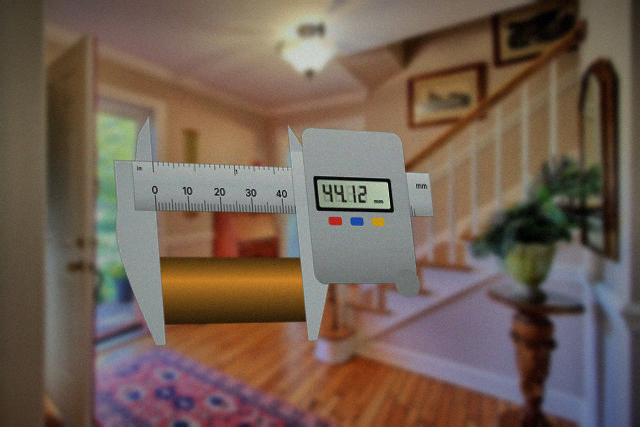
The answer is 44.12 mm
